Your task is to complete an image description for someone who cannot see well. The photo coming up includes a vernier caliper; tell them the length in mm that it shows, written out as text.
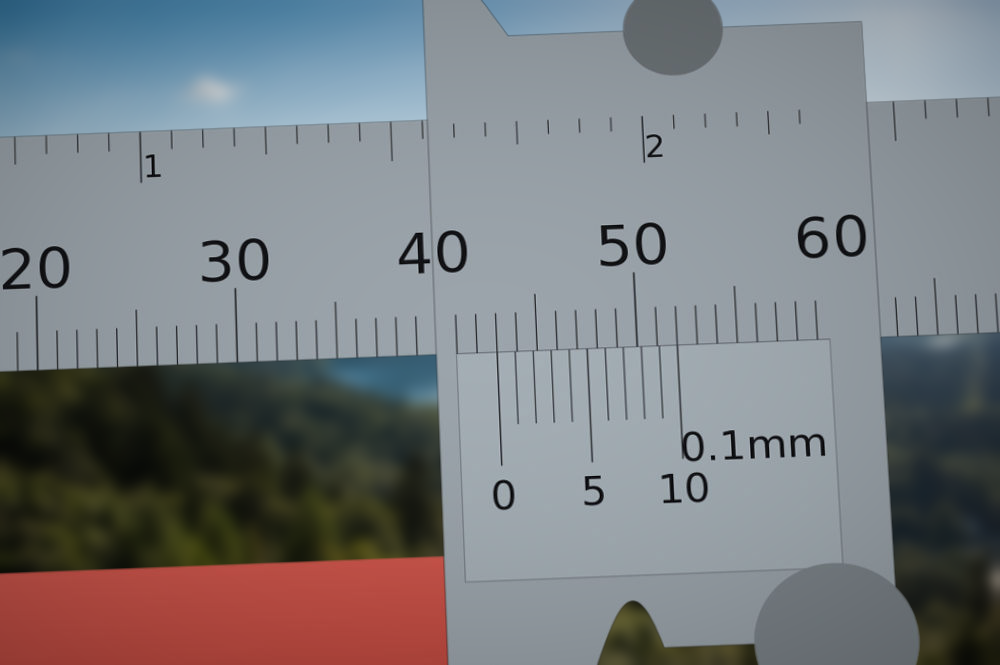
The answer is 43.0 mm
